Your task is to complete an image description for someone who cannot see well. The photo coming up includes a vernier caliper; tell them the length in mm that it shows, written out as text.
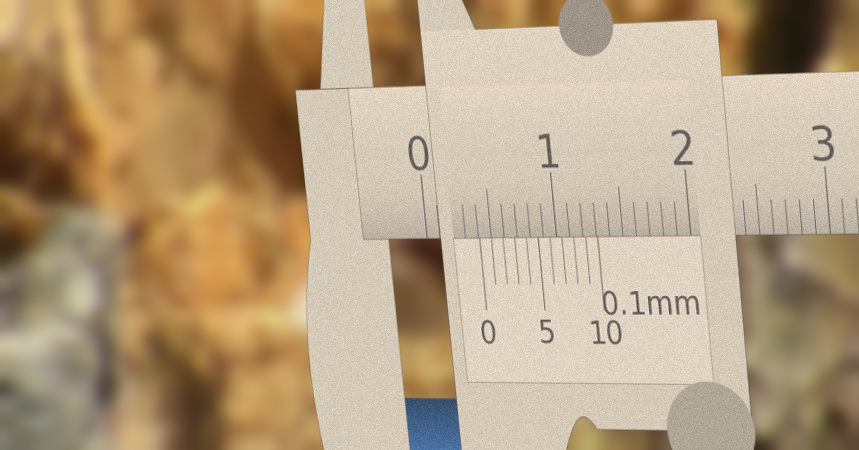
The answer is 4.1 mm
